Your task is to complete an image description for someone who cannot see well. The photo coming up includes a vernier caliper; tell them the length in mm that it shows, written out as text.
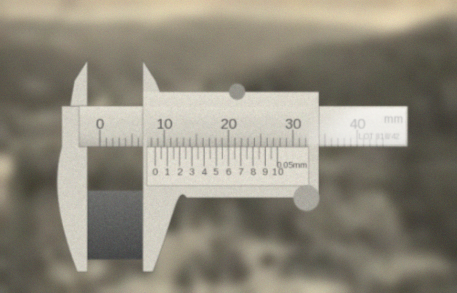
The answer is 8.6 mm
